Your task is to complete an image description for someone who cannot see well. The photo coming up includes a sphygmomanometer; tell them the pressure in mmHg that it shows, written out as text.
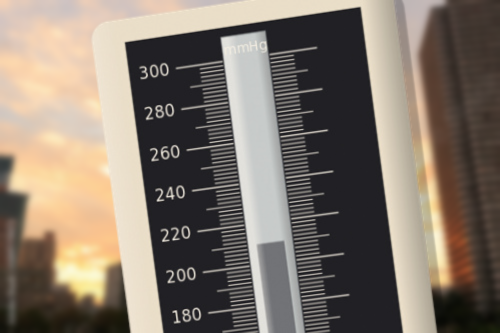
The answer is 210 mmHg
